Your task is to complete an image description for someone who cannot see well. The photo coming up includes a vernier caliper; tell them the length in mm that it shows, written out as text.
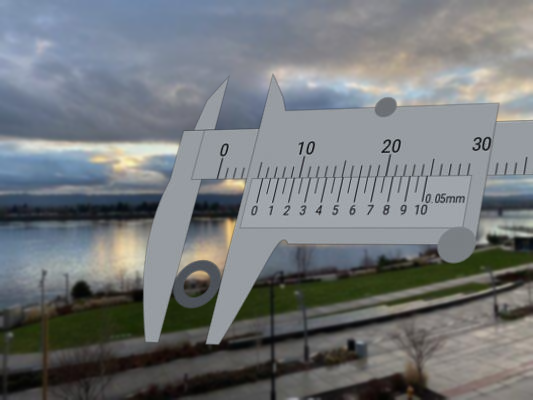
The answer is 5.6 mm
